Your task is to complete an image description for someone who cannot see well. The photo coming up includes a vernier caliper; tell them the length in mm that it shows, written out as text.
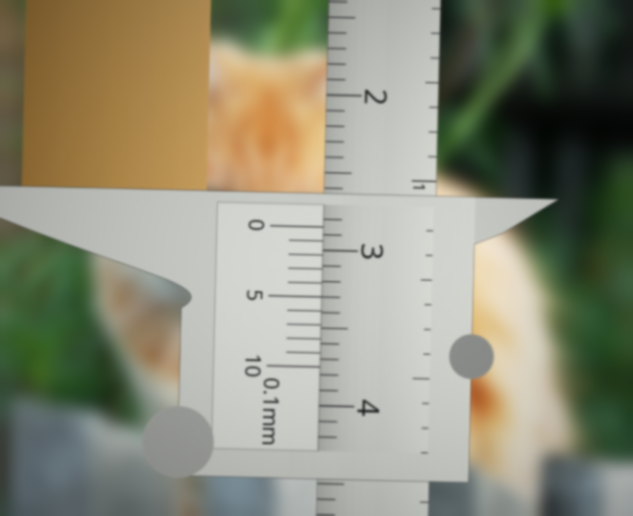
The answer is 28.5 mm
